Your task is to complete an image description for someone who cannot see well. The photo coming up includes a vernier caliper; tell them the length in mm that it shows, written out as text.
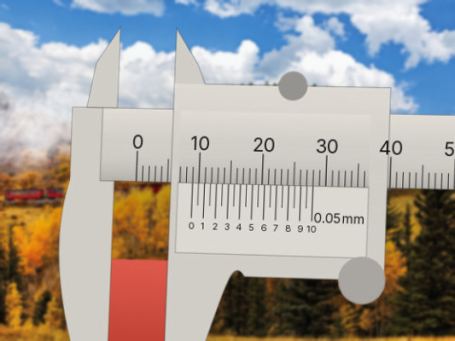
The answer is 9.0 mm
